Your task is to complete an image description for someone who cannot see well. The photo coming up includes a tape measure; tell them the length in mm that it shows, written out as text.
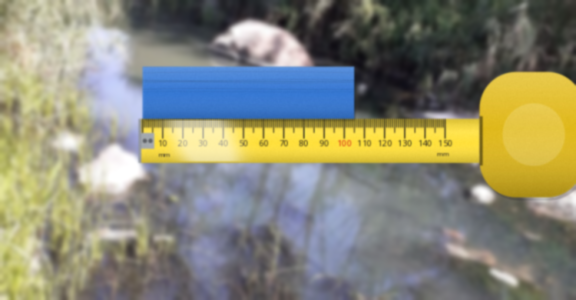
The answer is 105 mm
